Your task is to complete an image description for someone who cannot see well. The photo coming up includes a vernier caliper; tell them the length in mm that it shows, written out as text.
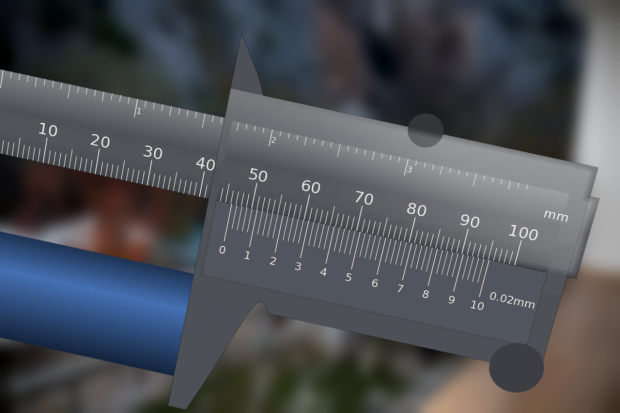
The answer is 46.2 mm
